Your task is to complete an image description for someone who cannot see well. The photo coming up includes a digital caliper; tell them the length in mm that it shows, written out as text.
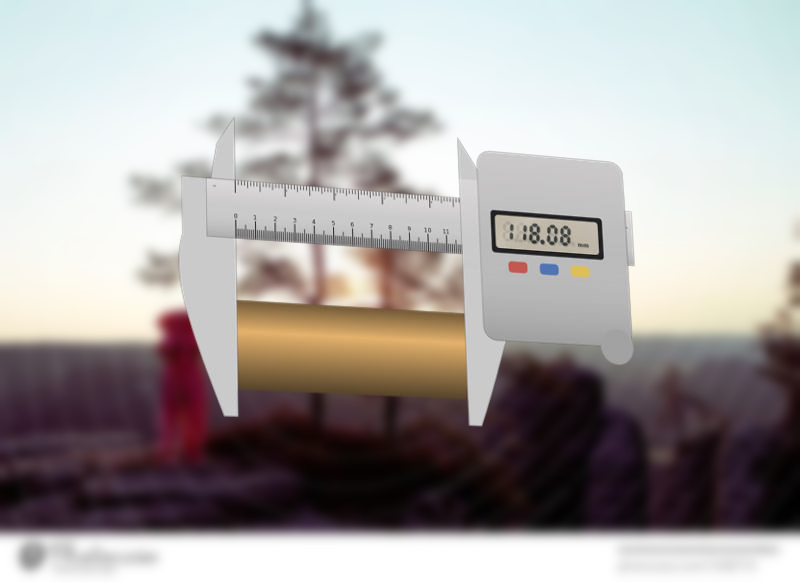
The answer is 118.08 mm
